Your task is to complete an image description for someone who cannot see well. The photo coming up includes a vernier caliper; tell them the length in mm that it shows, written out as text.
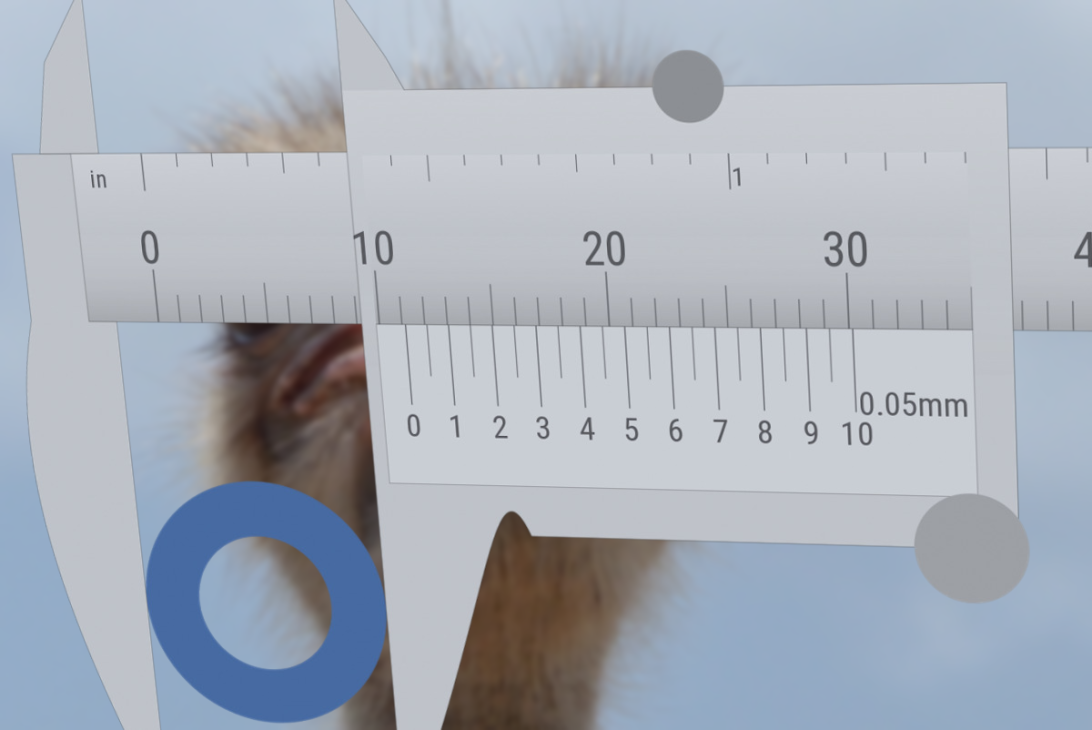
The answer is 11.15 mm
